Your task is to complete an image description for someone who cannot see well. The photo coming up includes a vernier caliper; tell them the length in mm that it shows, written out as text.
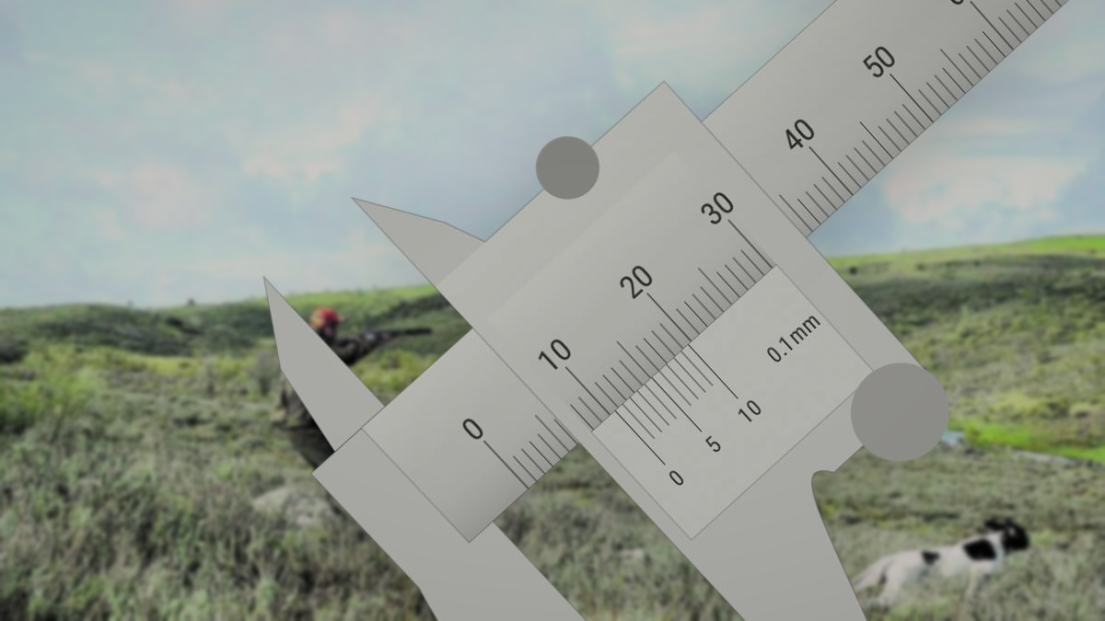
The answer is 10.6 mm
